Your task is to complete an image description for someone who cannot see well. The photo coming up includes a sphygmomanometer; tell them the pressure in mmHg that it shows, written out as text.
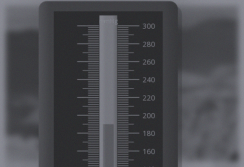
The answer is 190 mmHg
